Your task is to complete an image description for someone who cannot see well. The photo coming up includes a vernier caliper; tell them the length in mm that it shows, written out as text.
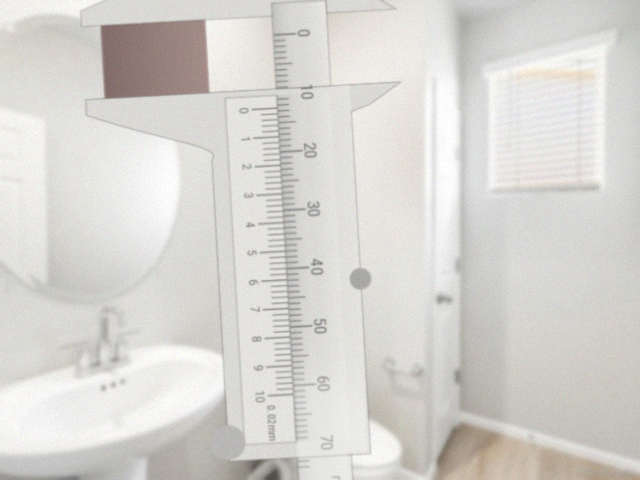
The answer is 12.5 mm
